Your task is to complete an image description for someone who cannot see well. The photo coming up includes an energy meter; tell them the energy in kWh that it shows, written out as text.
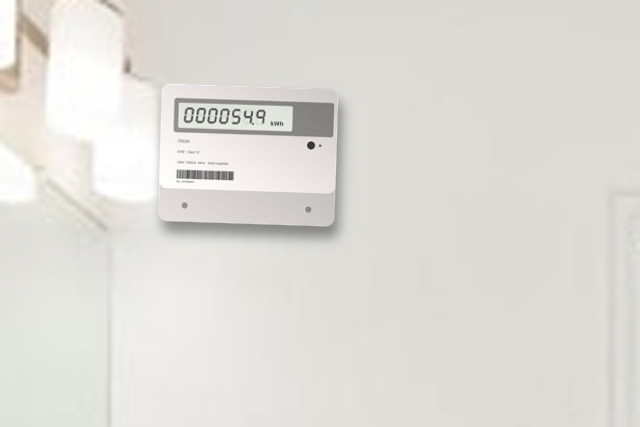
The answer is 54.9 kWh
